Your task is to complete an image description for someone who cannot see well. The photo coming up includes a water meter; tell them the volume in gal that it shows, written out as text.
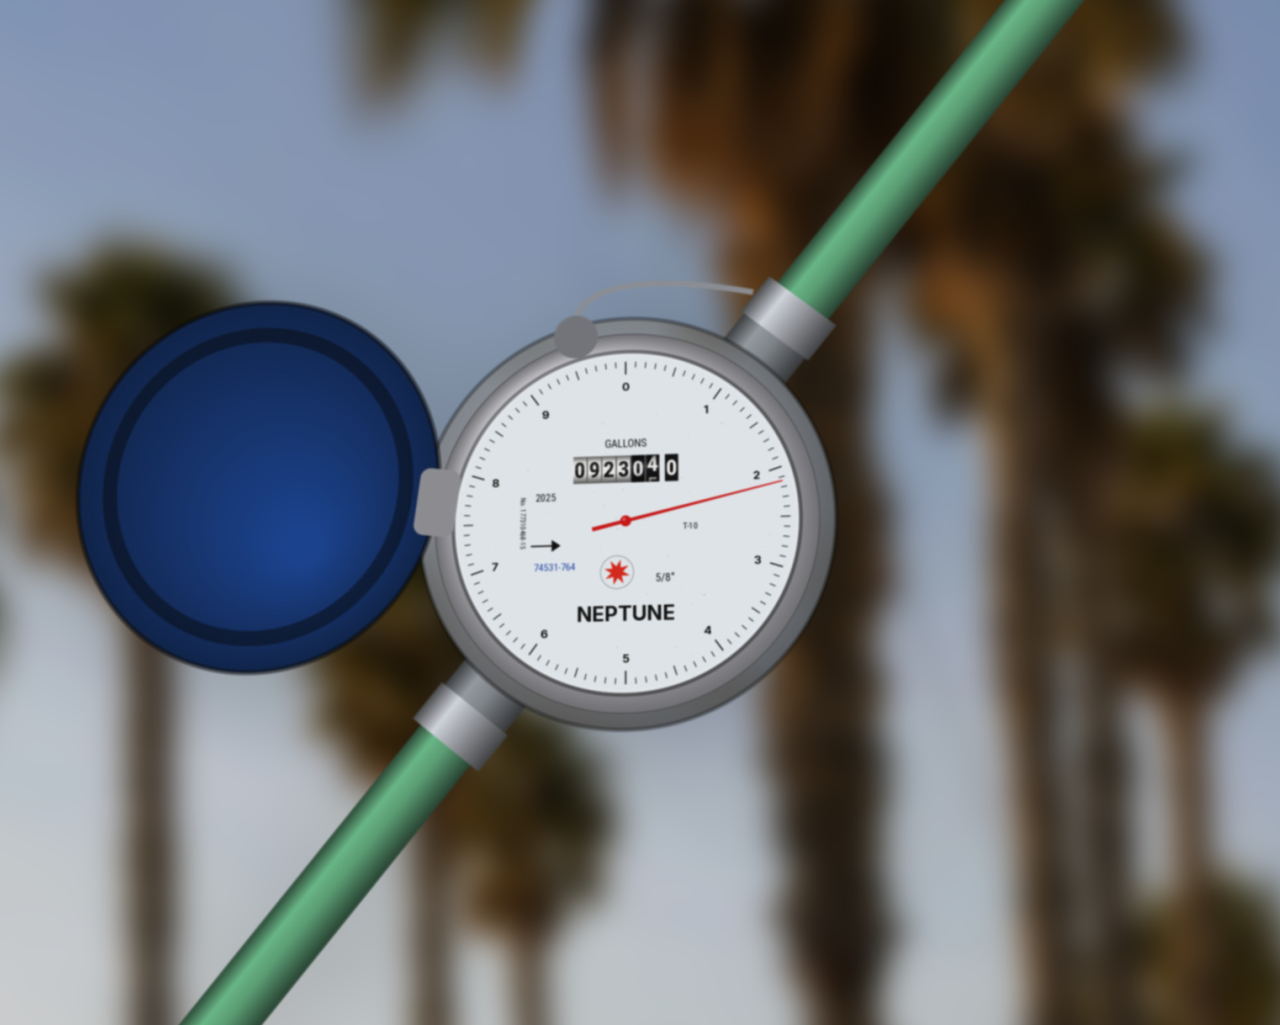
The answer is 923042.1 gal
